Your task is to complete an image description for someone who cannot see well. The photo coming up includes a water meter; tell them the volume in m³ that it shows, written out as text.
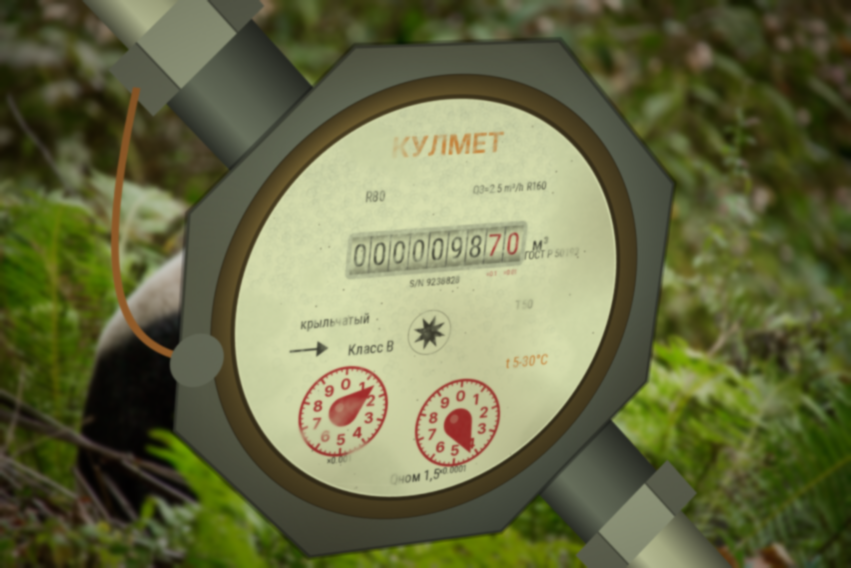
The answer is 98.7014 m³
